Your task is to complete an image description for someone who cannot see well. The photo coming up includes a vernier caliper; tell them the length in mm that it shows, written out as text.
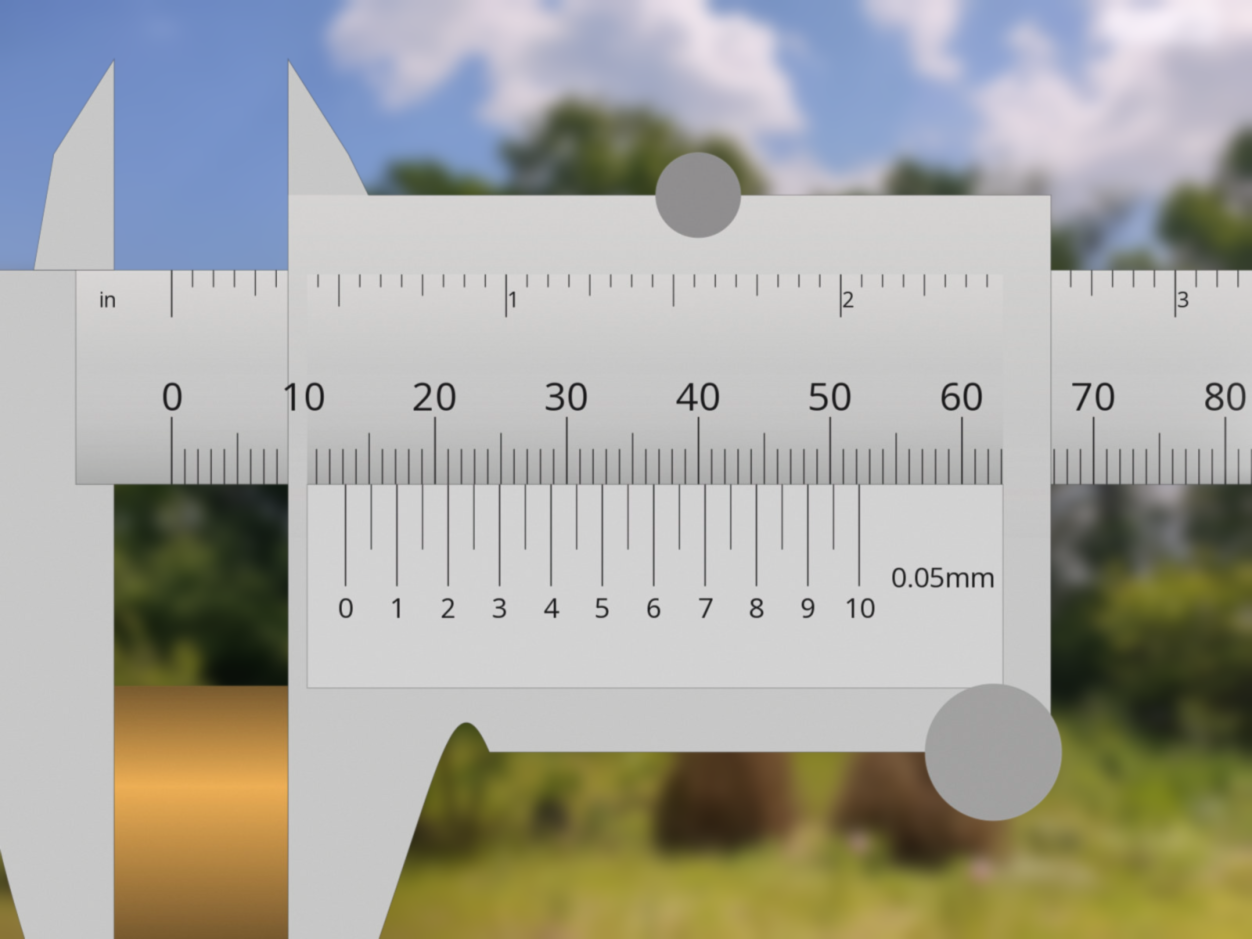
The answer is 13.2 mm
